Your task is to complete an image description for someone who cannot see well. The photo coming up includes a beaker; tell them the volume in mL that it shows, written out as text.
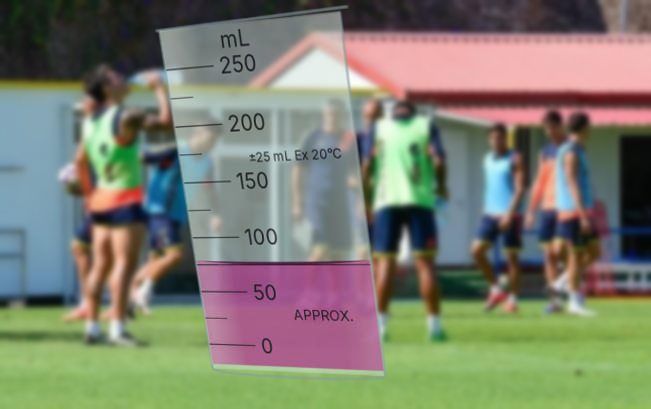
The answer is 75 mL
